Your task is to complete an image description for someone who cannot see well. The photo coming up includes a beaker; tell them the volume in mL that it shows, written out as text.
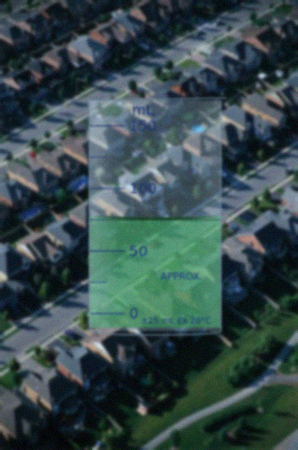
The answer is 75 mL
